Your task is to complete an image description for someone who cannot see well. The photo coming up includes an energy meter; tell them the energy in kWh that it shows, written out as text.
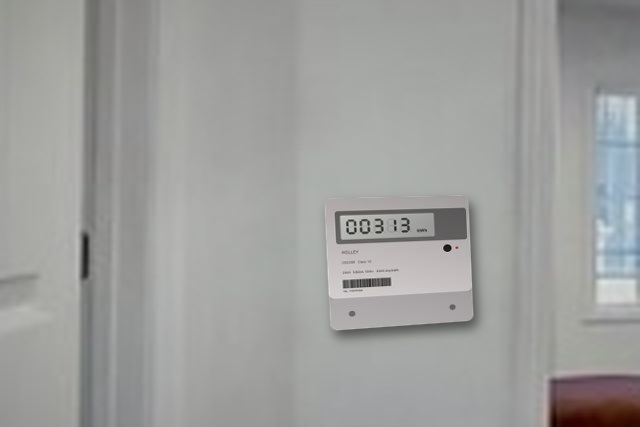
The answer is 313 kWh
